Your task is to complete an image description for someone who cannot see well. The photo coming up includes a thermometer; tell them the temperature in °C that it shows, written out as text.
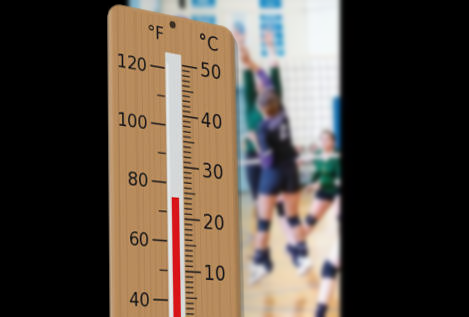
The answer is 24 °C
